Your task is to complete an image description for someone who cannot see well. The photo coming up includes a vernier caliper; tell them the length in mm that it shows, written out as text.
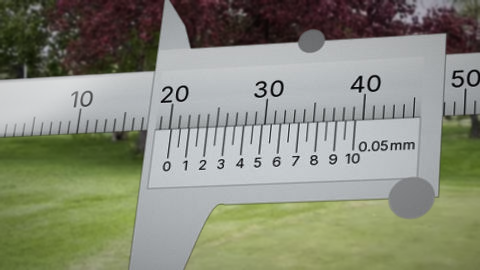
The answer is 20.2 mm
